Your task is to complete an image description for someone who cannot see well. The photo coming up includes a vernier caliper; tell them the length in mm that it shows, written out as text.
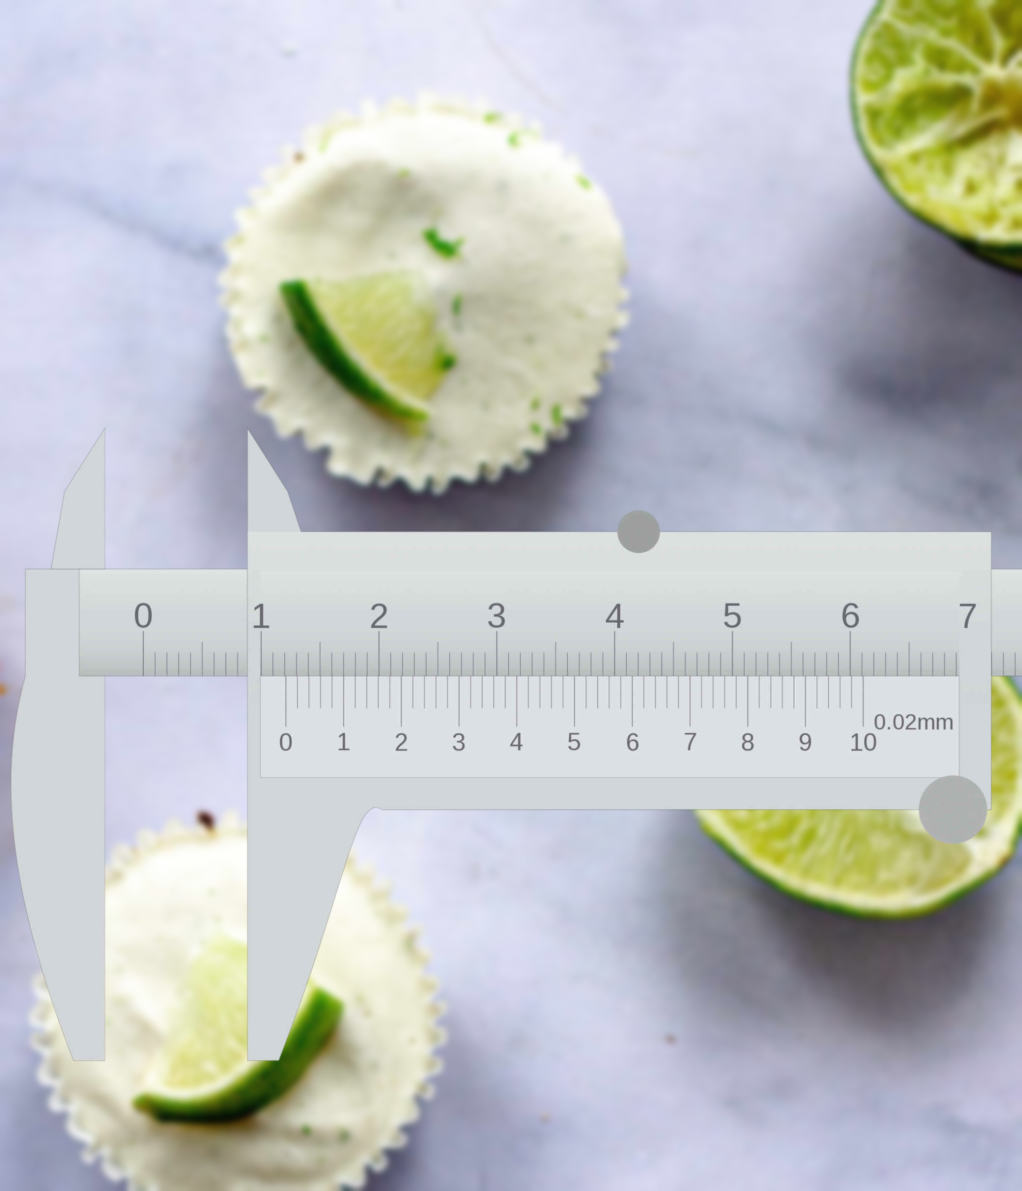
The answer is 12.1 mm
